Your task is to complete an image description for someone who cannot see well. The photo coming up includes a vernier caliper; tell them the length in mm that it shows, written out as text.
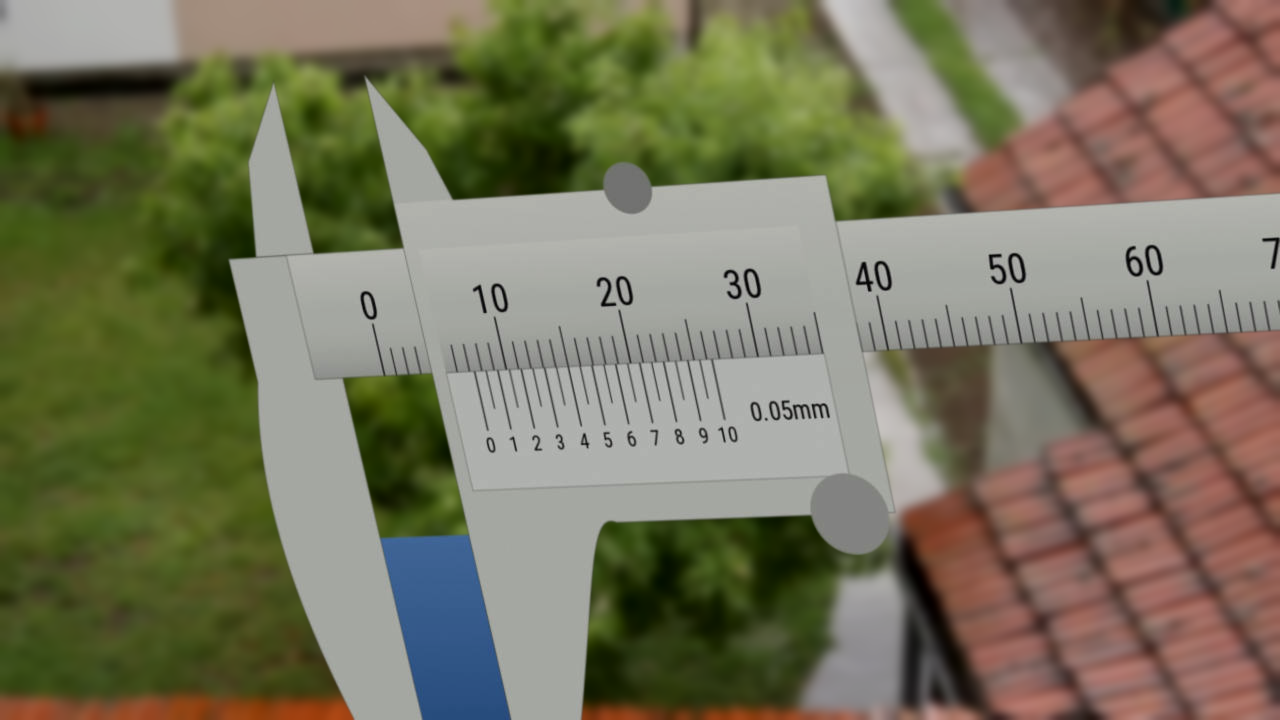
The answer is 7.4 mm
